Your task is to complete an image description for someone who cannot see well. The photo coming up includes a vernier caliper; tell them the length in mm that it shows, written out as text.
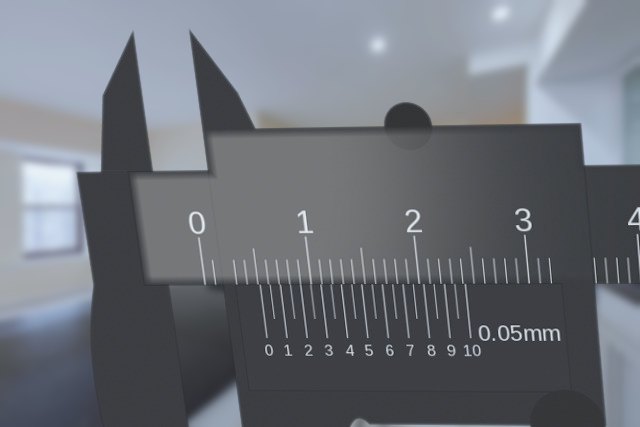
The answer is 5.2 mm
